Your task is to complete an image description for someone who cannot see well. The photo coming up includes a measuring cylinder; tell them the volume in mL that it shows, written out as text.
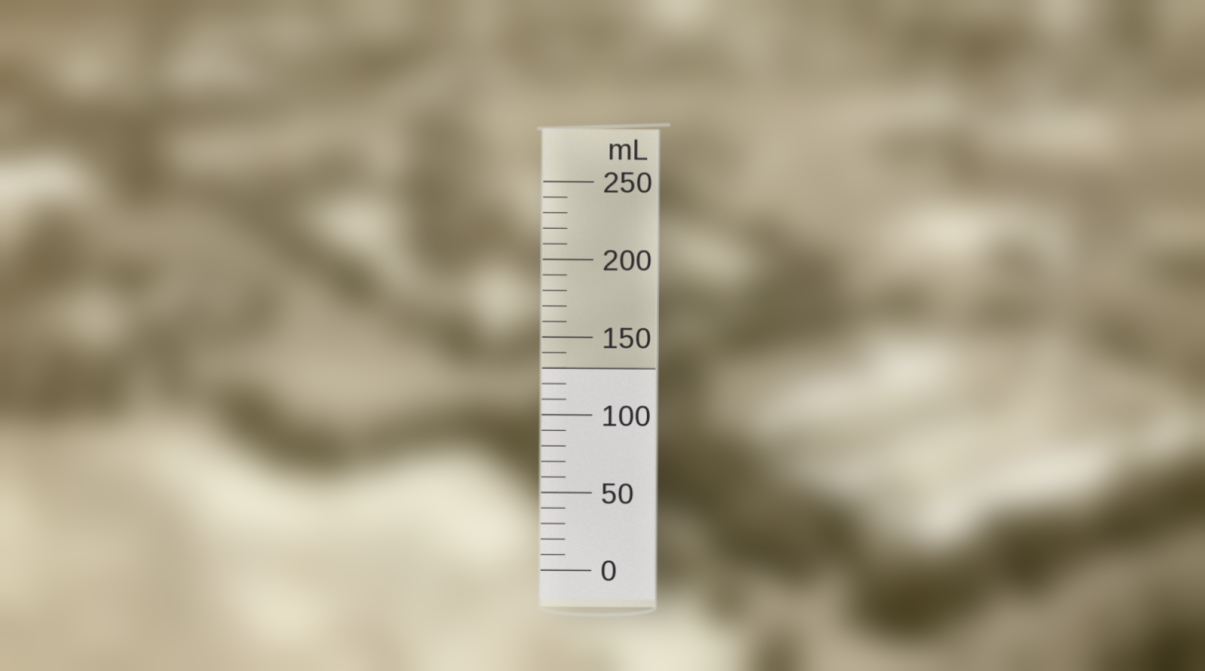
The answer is 130 mL
